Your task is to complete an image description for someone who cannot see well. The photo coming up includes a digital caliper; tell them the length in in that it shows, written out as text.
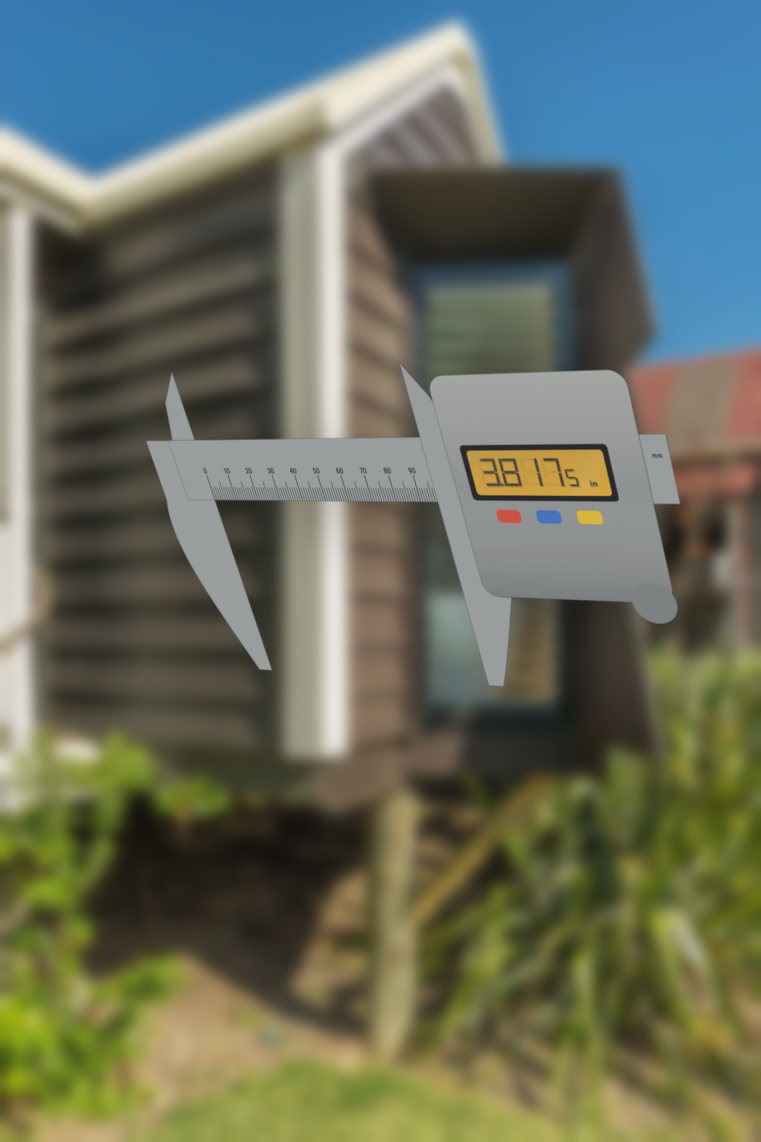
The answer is 3.8175 in
